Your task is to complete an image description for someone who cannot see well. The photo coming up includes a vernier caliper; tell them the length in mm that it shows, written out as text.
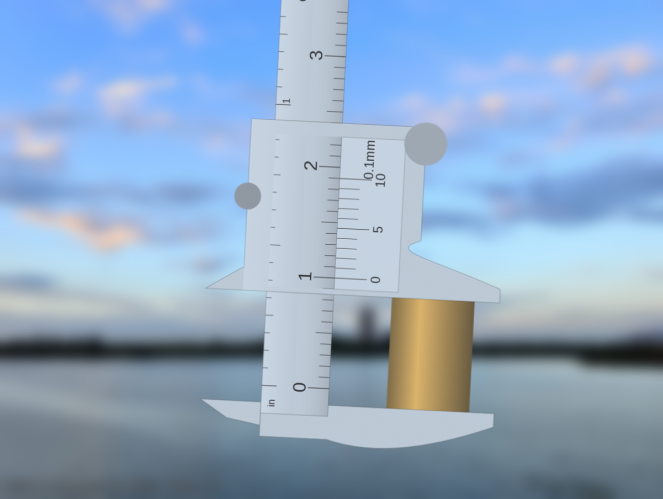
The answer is 10.0 mm
